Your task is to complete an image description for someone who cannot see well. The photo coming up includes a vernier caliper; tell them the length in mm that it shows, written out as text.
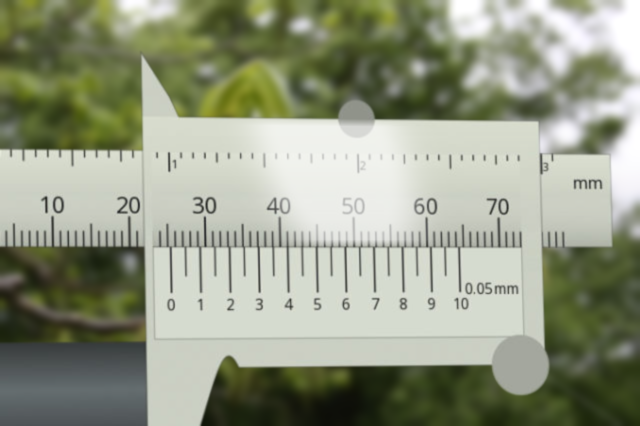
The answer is 25.4 mm
